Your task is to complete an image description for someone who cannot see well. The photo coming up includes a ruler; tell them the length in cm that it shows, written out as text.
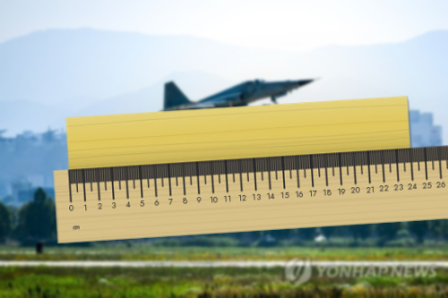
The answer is 24 cm
